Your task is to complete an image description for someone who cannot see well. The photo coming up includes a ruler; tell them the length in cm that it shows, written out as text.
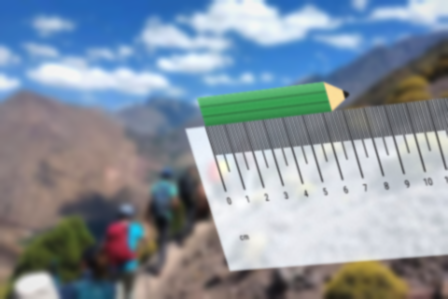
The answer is 7.5 cm
